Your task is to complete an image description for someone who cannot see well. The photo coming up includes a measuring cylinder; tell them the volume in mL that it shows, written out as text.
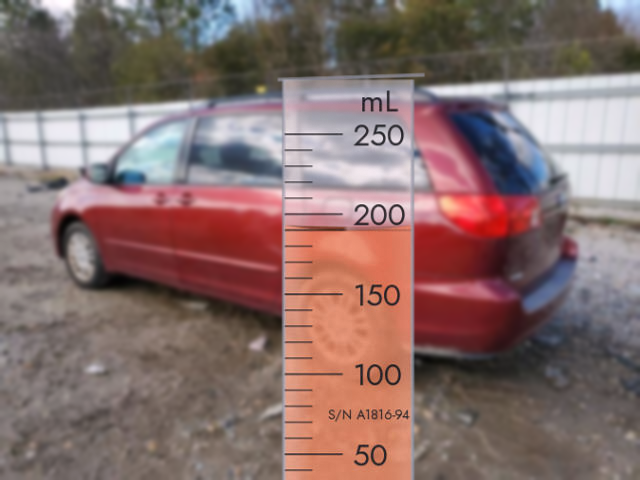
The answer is 190 mL
